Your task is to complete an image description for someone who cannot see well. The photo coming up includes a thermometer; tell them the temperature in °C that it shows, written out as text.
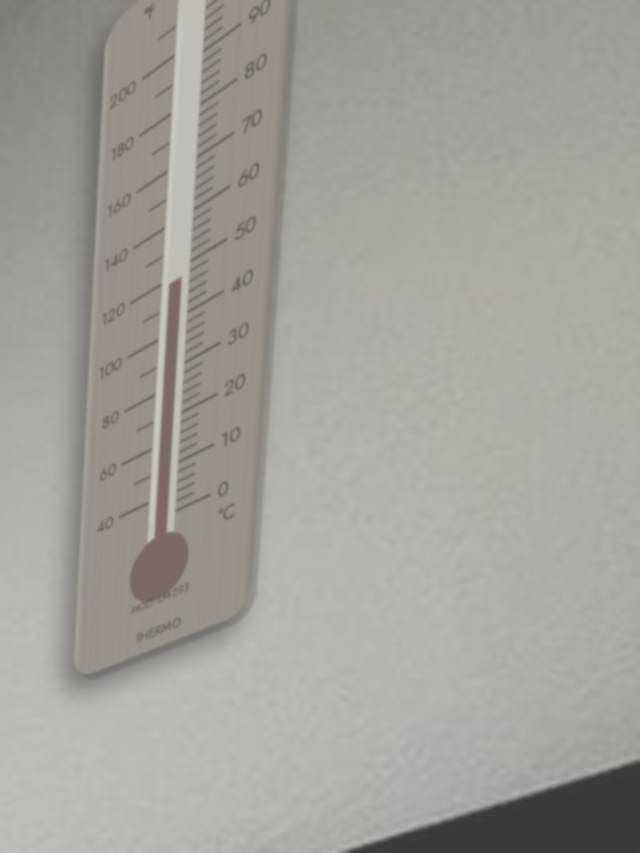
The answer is 48 °C
